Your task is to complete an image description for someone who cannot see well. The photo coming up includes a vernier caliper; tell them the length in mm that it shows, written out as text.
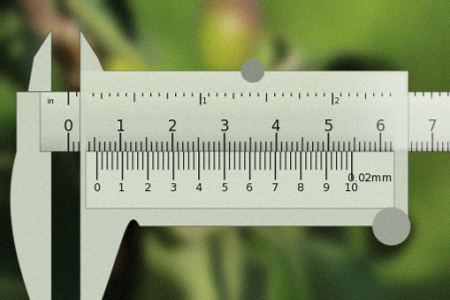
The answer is 5.5 mm
